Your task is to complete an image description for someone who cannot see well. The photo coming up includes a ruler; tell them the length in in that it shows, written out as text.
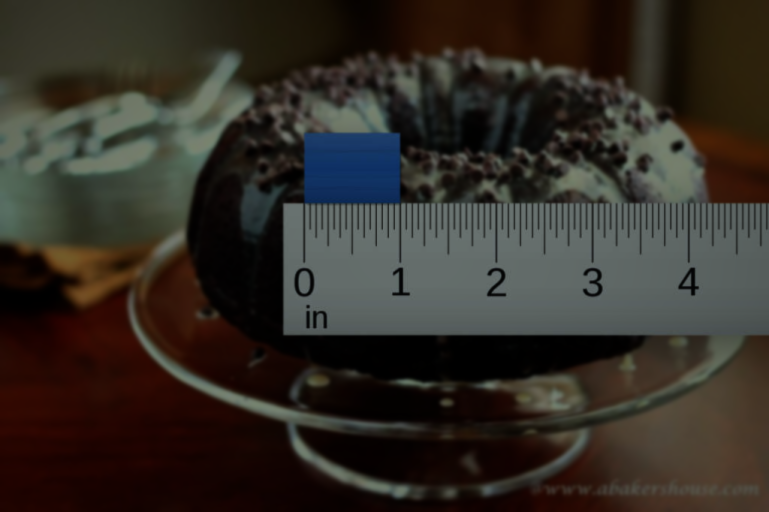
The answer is 1 in
